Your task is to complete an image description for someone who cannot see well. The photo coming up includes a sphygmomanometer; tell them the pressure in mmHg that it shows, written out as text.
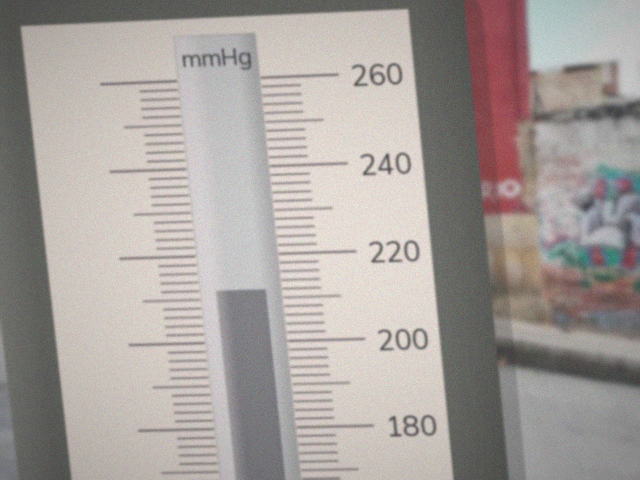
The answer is 212 mmHg
